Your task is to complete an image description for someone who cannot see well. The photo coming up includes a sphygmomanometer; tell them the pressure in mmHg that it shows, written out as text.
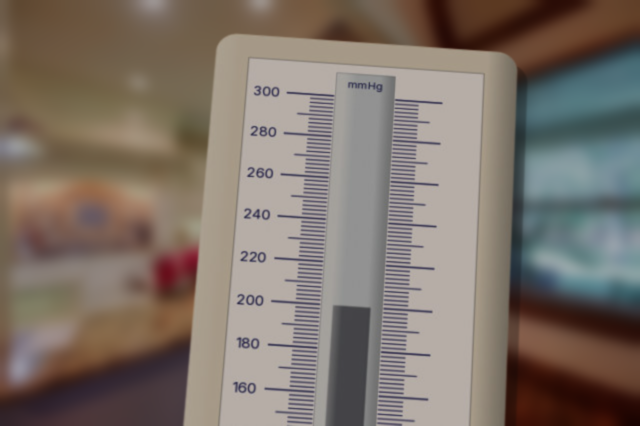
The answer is 200 mmHg
